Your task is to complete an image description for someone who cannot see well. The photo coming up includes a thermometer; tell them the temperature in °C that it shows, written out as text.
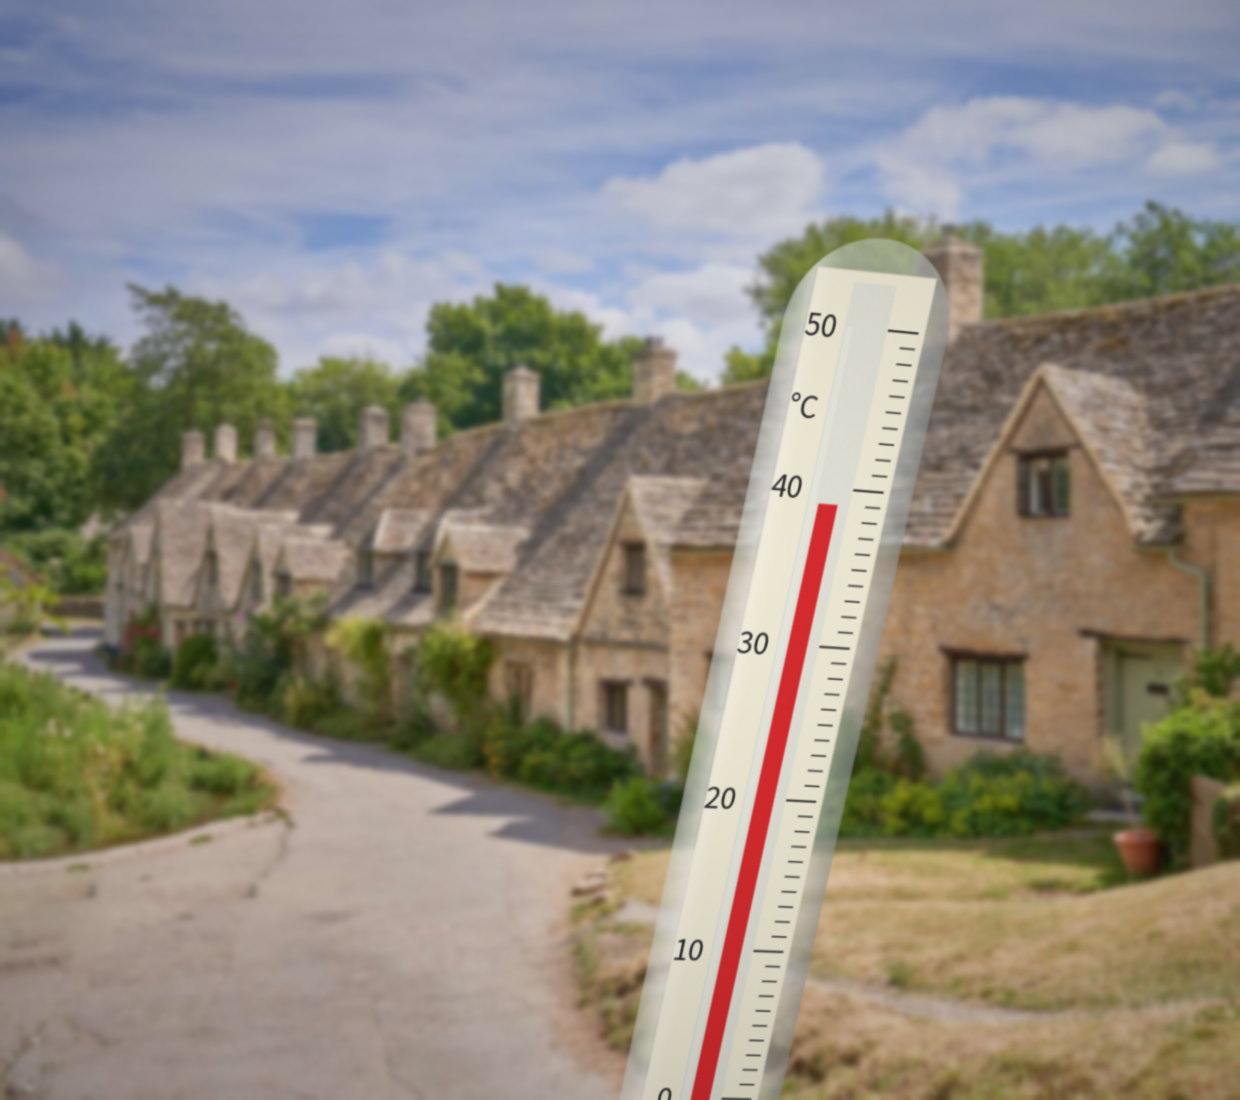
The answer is 39 °C
